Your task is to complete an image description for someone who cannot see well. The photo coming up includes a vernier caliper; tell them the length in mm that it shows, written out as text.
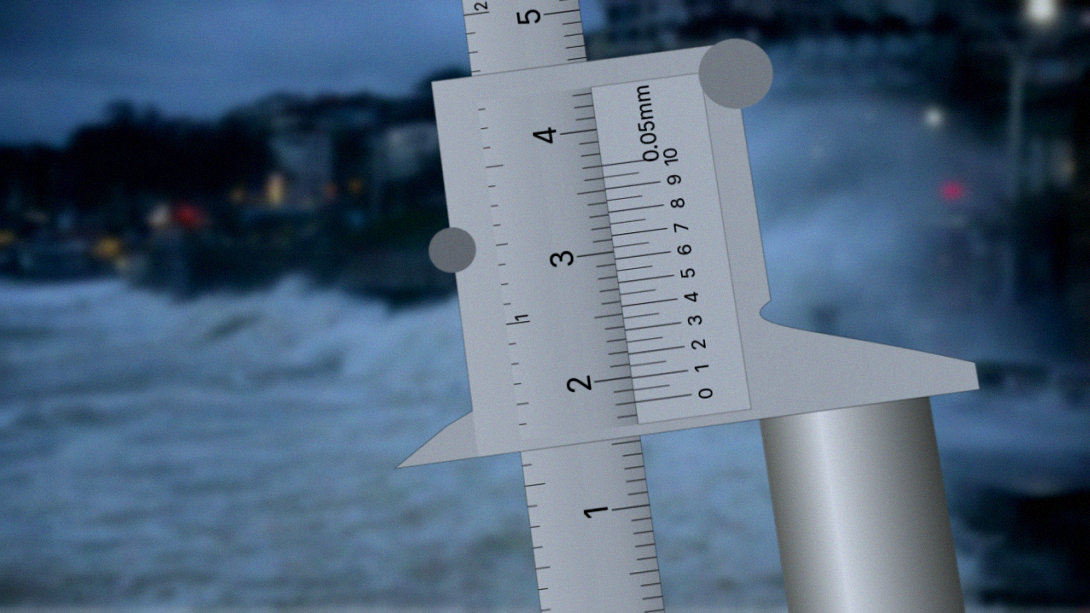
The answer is 18.0 mm
